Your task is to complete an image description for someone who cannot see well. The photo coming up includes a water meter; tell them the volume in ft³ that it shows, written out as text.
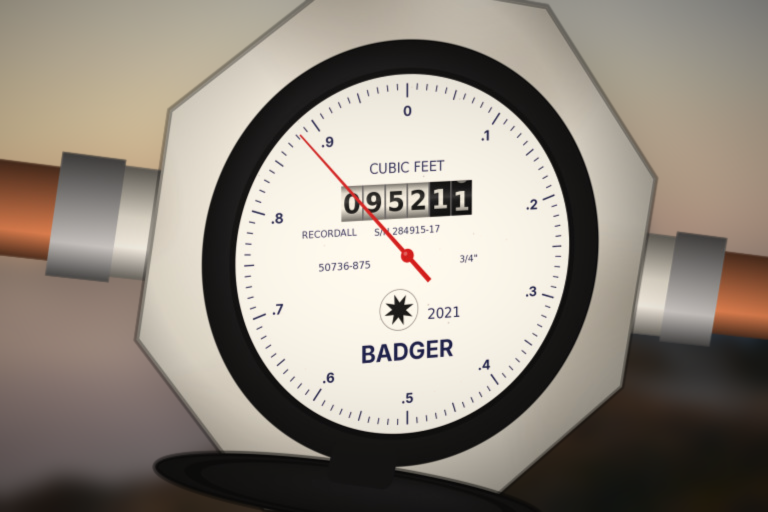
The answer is 95210.88 ft³
